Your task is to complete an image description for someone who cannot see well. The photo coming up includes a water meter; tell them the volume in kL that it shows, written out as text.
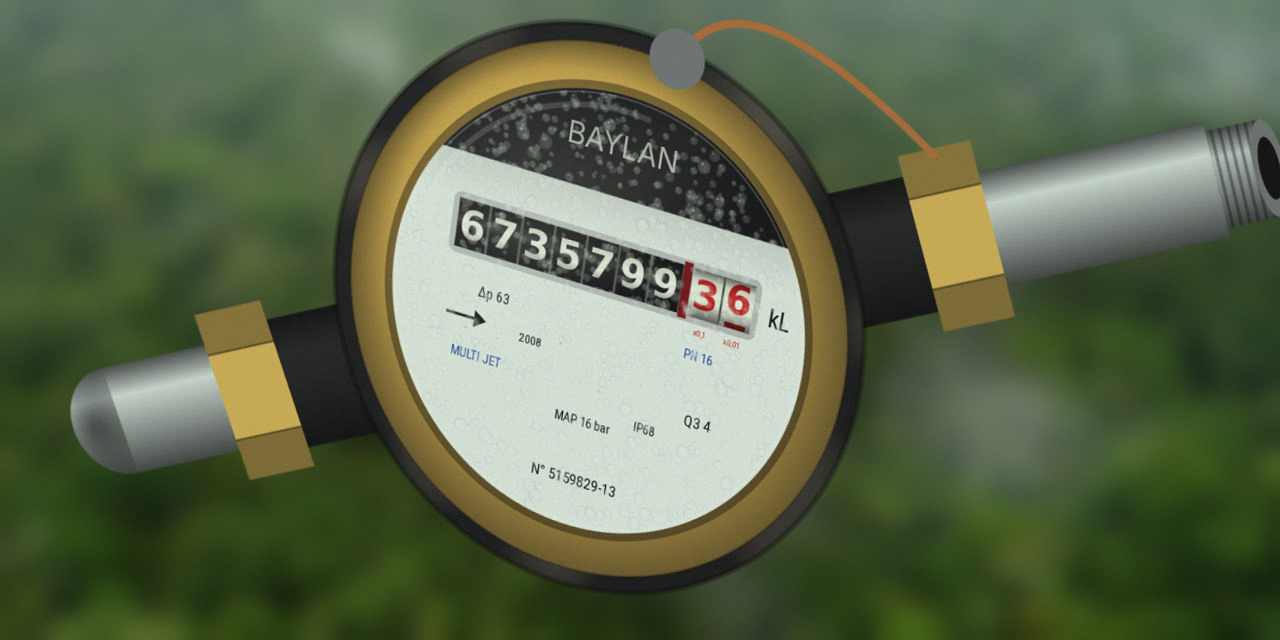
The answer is 6735799.36 kL
